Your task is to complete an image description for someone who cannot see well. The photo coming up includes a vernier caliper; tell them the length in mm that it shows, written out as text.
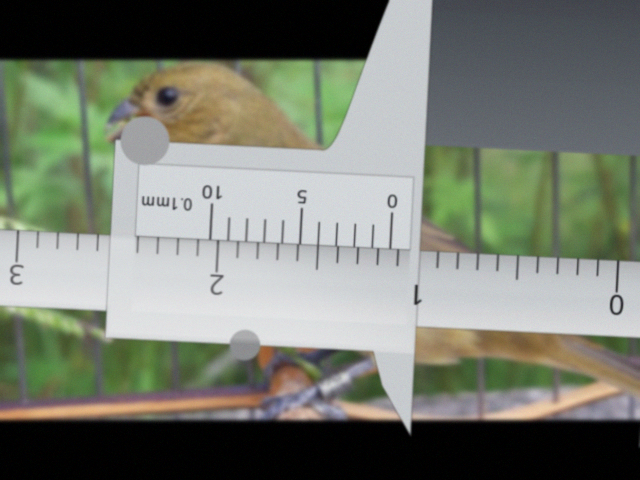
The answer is 11.4 mm
